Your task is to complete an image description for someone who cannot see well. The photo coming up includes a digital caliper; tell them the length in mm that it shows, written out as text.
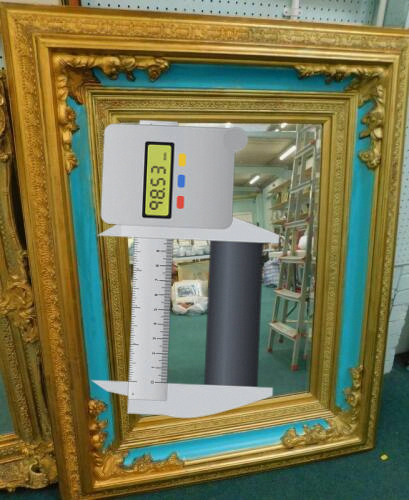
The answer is 98.53 mm
